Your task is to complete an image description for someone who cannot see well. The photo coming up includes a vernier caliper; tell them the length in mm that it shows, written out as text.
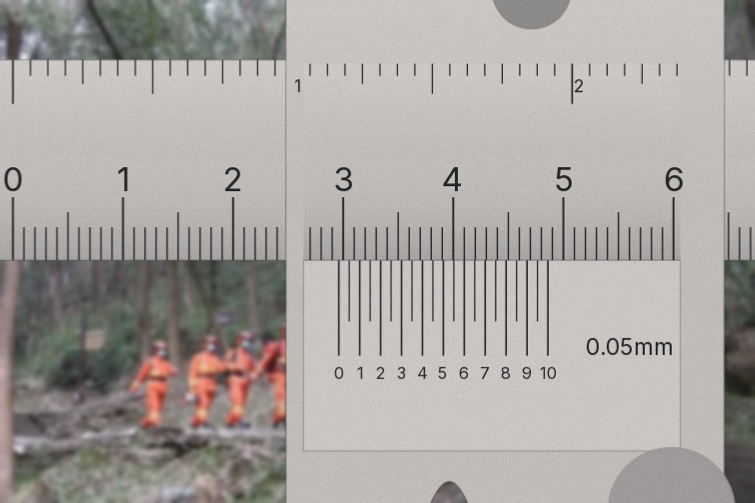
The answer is 29.6 mm
